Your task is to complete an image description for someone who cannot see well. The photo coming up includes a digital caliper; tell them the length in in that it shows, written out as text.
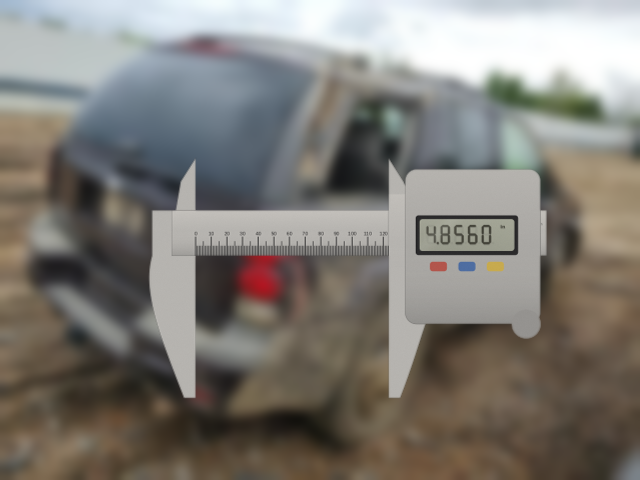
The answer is 4.8560 in
